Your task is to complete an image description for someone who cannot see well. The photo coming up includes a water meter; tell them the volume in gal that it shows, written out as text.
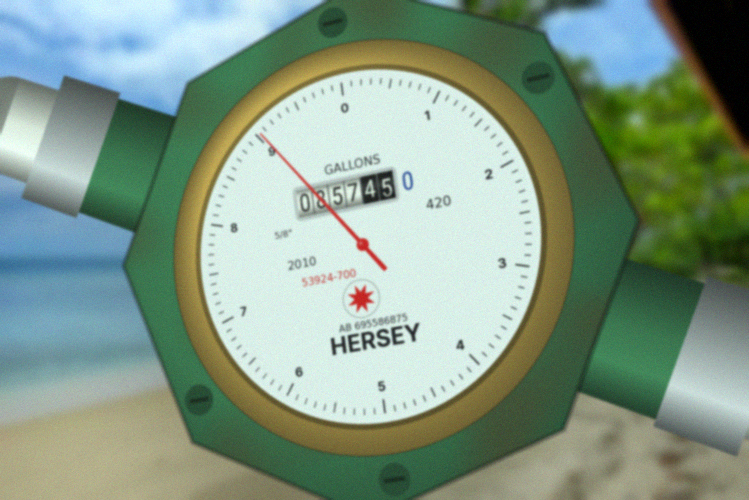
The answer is 857449.0 gal
